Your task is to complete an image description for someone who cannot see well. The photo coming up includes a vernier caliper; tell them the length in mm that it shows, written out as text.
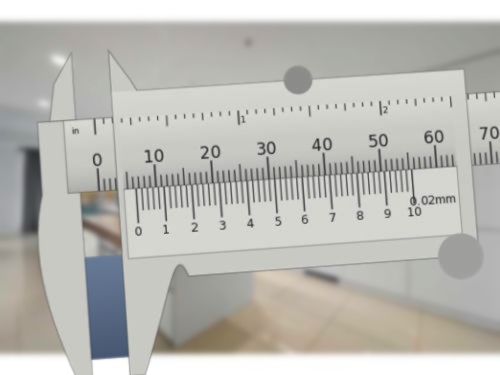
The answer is 6.5 mm
